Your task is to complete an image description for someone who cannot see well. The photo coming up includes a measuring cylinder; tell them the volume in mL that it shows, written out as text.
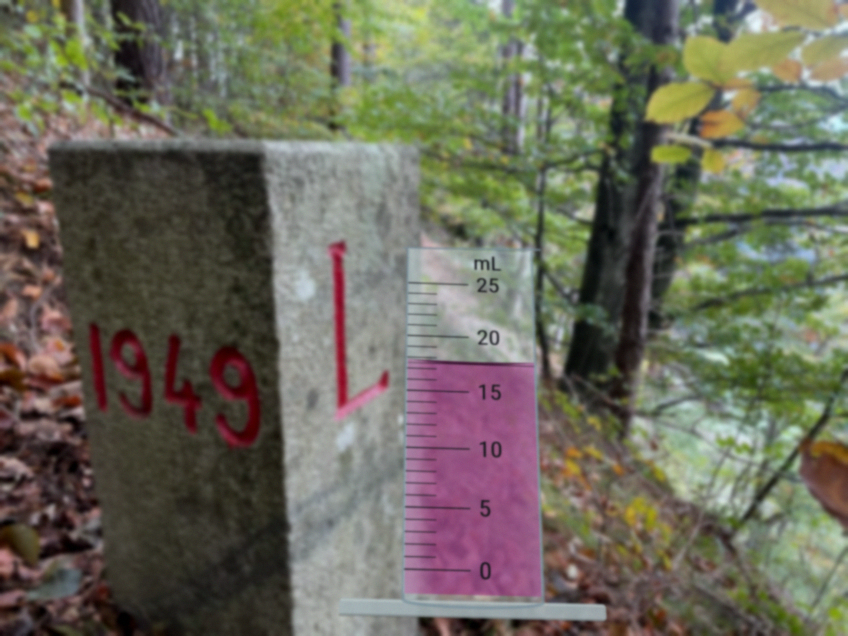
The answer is 17.5 mL
